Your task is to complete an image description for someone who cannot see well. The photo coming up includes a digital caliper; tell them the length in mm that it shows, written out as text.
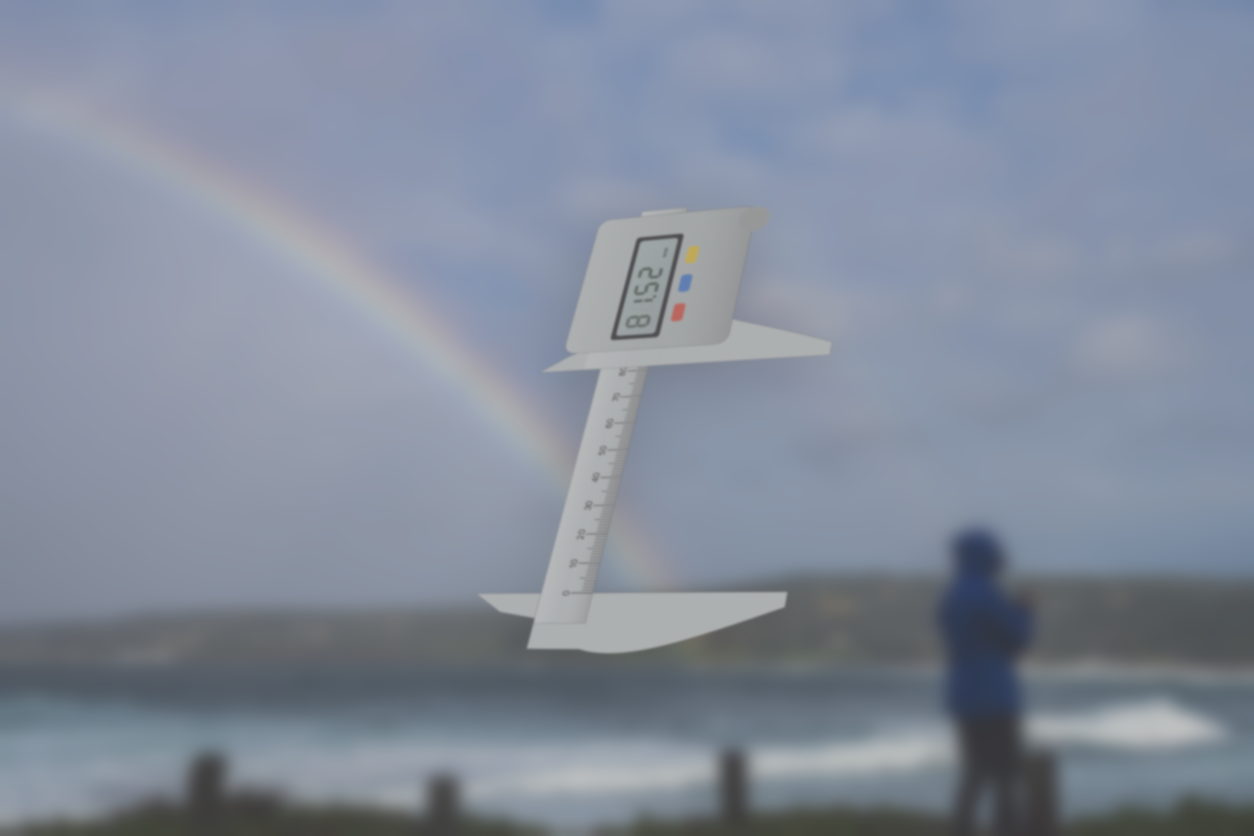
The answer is 81.52 mm
